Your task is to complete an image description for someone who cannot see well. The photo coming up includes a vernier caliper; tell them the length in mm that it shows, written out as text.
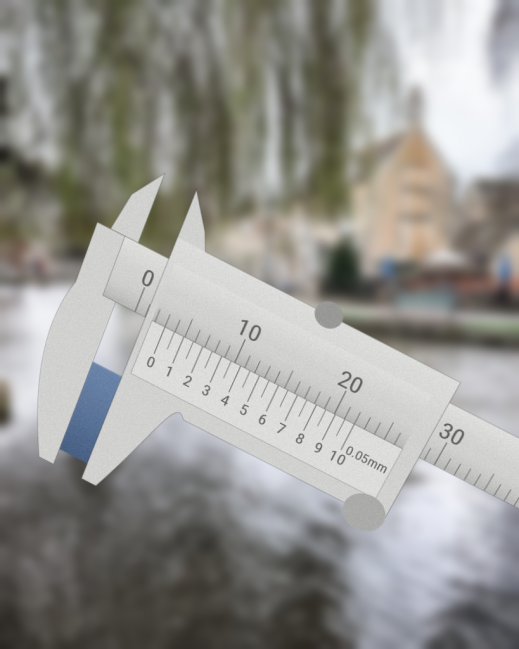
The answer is 3.0 mm
